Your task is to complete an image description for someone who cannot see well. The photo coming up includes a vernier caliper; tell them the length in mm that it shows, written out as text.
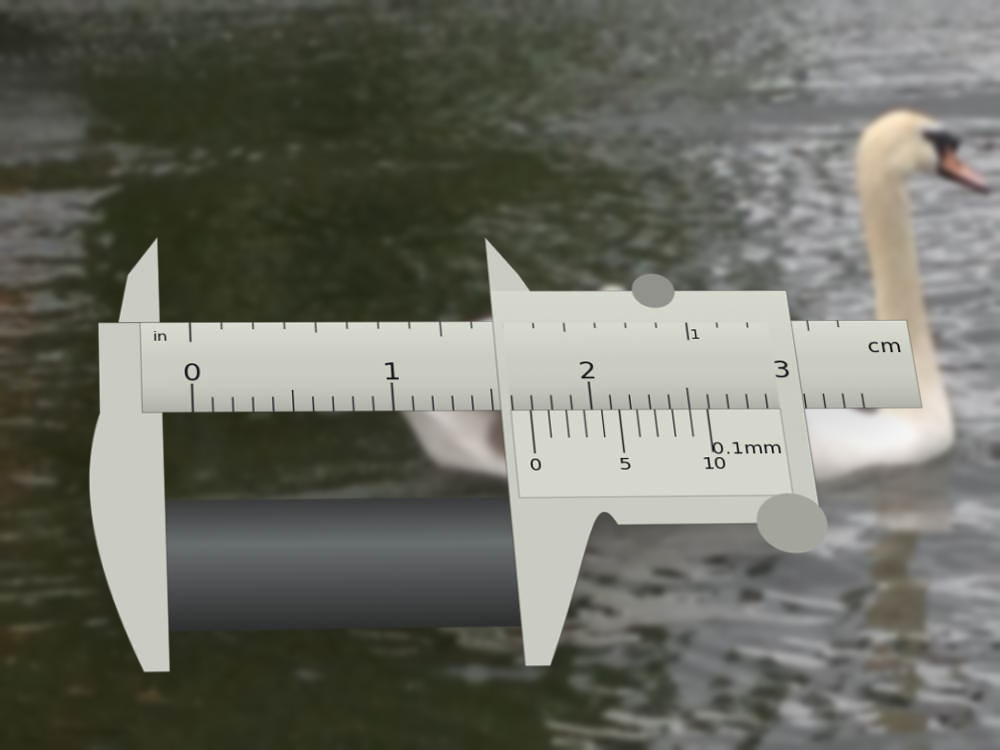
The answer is 16.9 mm
